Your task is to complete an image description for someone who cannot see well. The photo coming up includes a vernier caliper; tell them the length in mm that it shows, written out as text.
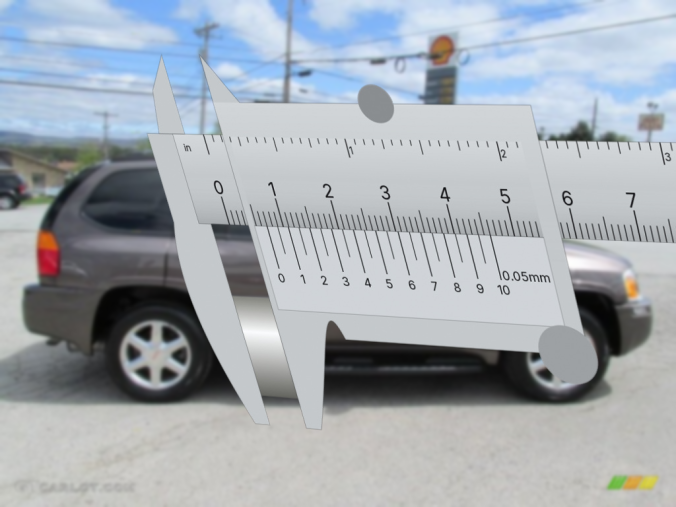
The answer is 7.0 mm
